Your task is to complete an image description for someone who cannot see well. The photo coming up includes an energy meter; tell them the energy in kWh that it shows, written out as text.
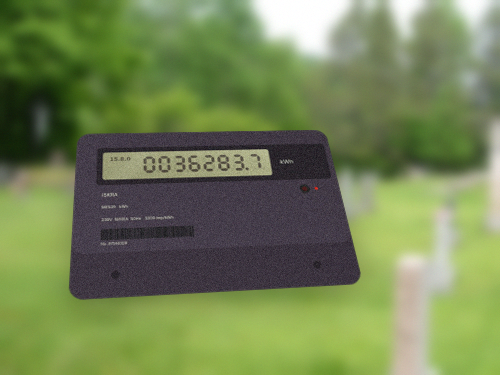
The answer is 36283.7 kWh
